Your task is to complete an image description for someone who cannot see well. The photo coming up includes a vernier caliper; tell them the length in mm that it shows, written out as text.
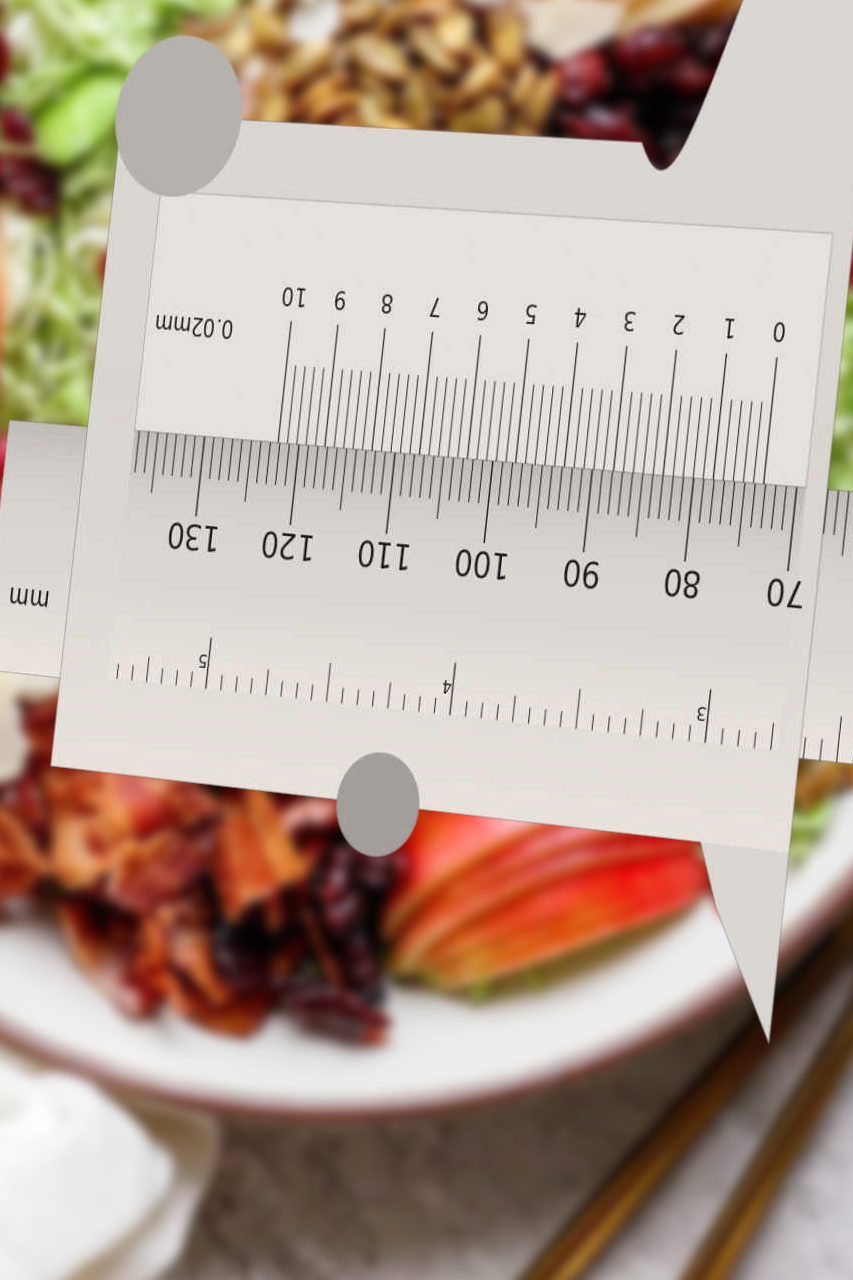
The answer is 73.2 mm
